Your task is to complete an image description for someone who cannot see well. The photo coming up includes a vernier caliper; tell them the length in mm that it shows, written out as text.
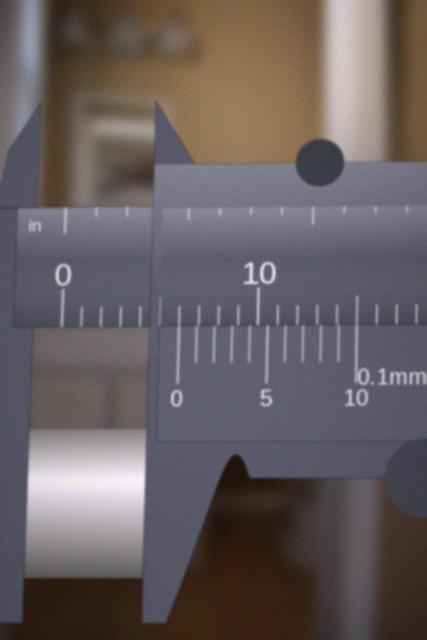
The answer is 6.0 mm
